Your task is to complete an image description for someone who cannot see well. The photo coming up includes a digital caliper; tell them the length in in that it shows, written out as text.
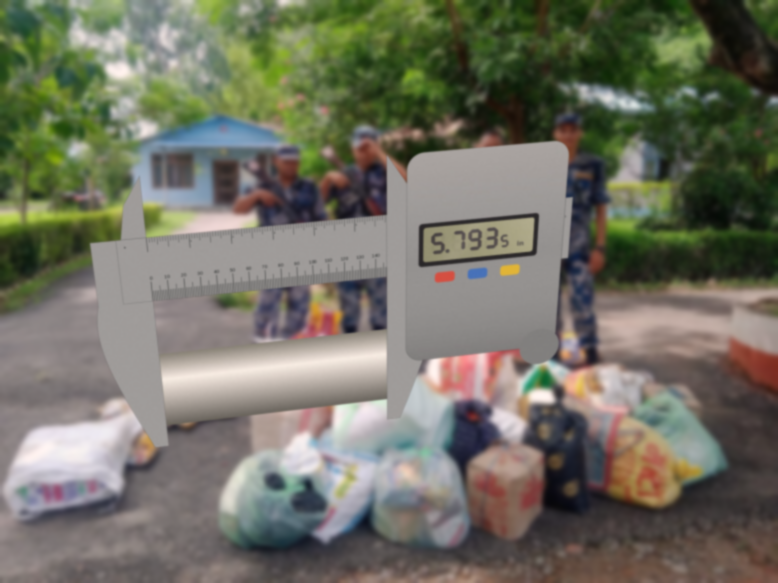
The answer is 5.7935 in
